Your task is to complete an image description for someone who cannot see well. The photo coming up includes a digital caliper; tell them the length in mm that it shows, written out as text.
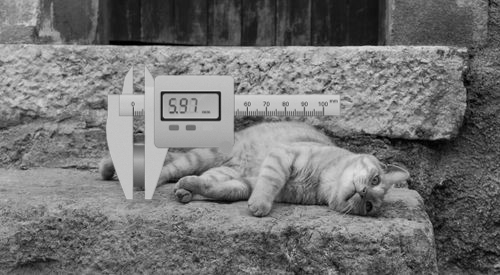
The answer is 5.97 mm
